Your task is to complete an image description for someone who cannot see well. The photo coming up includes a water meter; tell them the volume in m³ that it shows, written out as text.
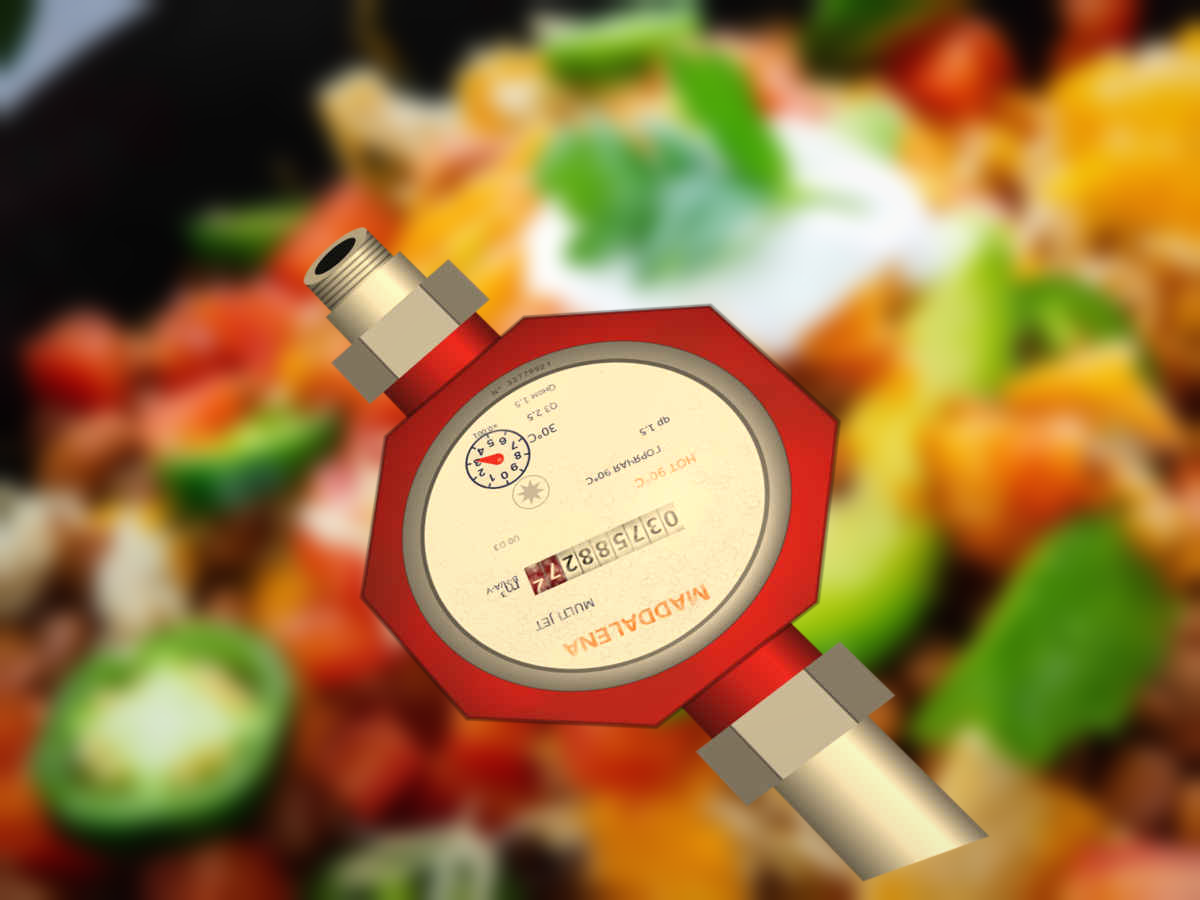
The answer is 375882.723 m³
